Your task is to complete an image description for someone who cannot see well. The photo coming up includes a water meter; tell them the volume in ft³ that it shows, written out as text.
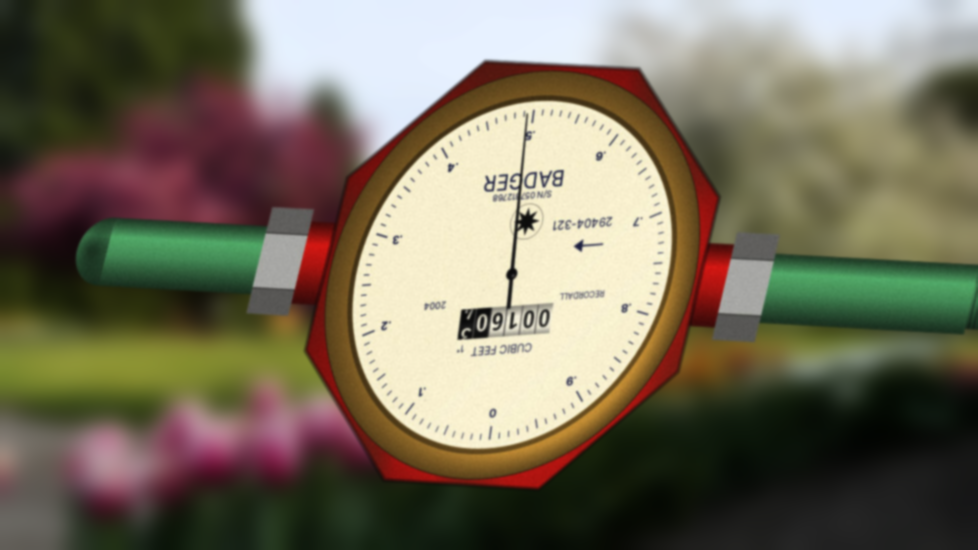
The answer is 1603.49 ft³
